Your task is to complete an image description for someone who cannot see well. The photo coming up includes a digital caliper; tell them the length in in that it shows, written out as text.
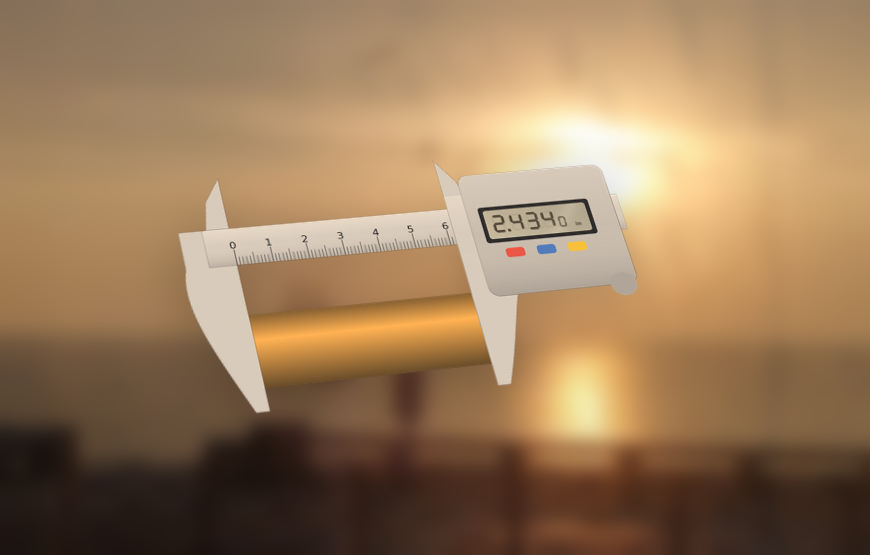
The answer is 2.4340 in
